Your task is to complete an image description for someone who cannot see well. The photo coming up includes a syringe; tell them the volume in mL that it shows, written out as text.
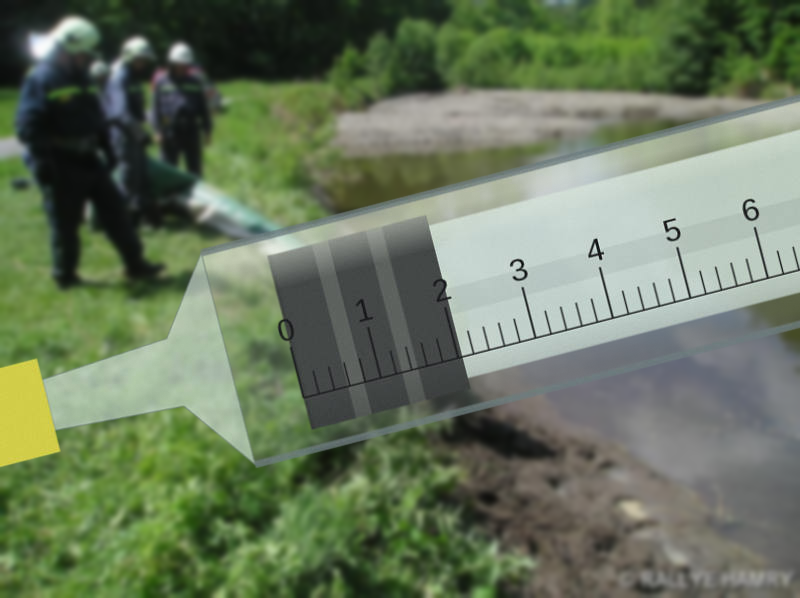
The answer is 0 mL
